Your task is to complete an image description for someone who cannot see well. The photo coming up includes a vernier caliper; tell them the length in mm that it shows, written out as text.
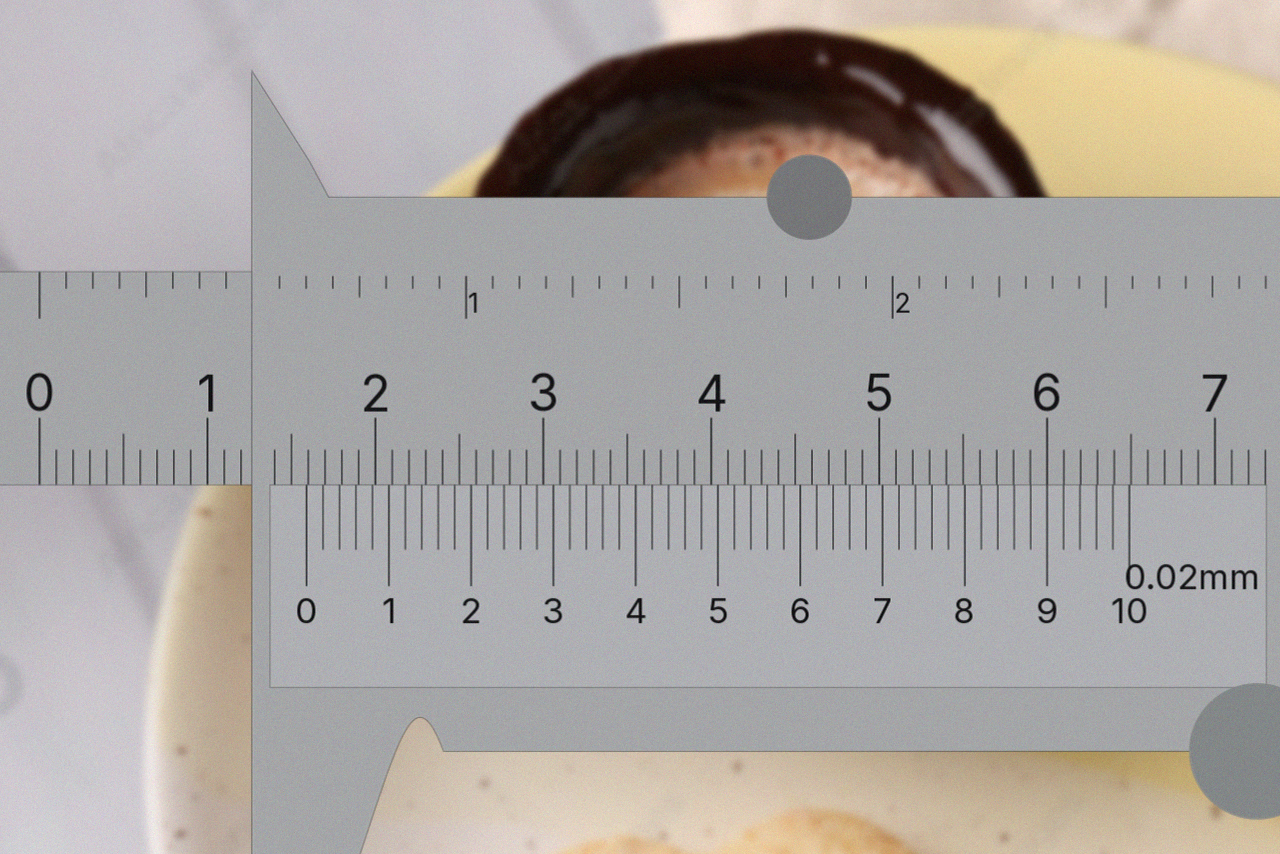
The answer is 15.9 mm
